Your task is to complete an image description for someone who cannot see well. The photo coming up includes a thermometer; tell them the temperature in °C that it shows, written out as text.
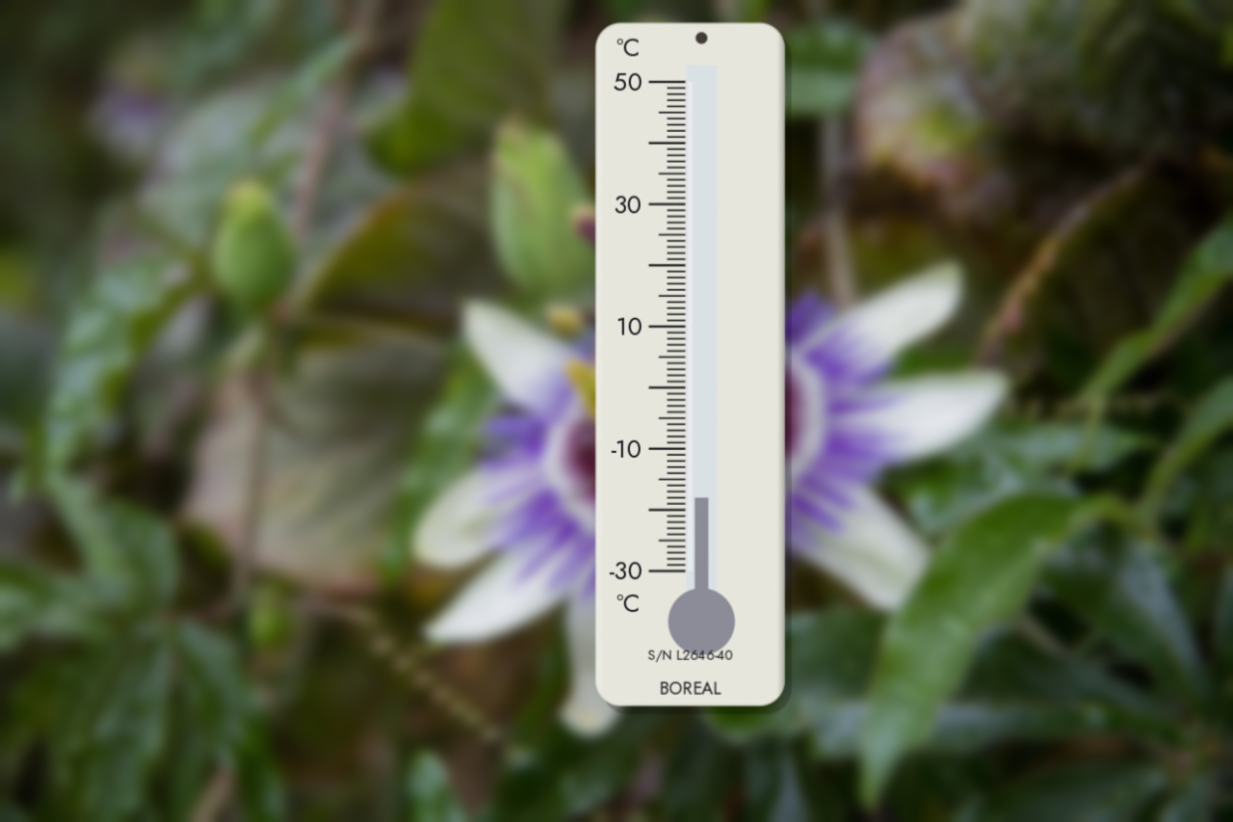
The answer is -18 °C
